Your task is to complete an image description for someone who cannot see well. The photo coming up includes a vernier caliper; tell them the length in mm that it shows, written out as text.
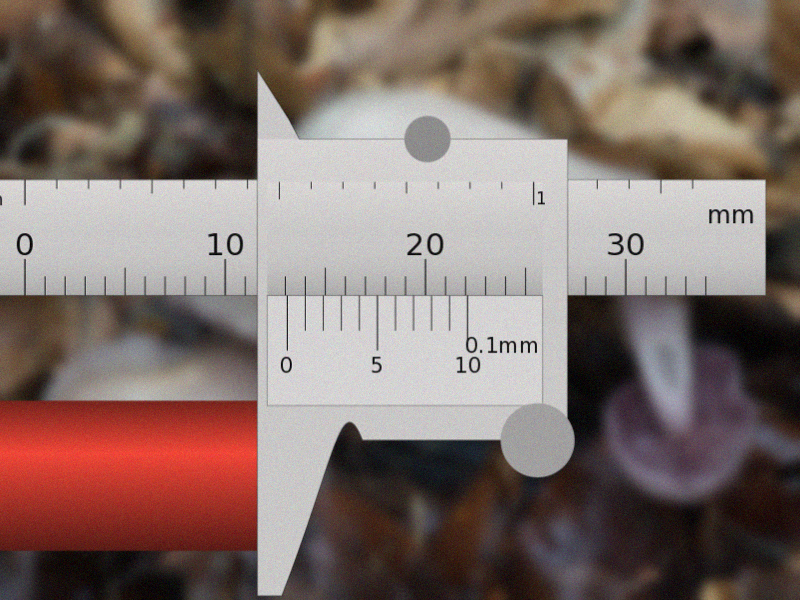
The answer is 13.1 mm
